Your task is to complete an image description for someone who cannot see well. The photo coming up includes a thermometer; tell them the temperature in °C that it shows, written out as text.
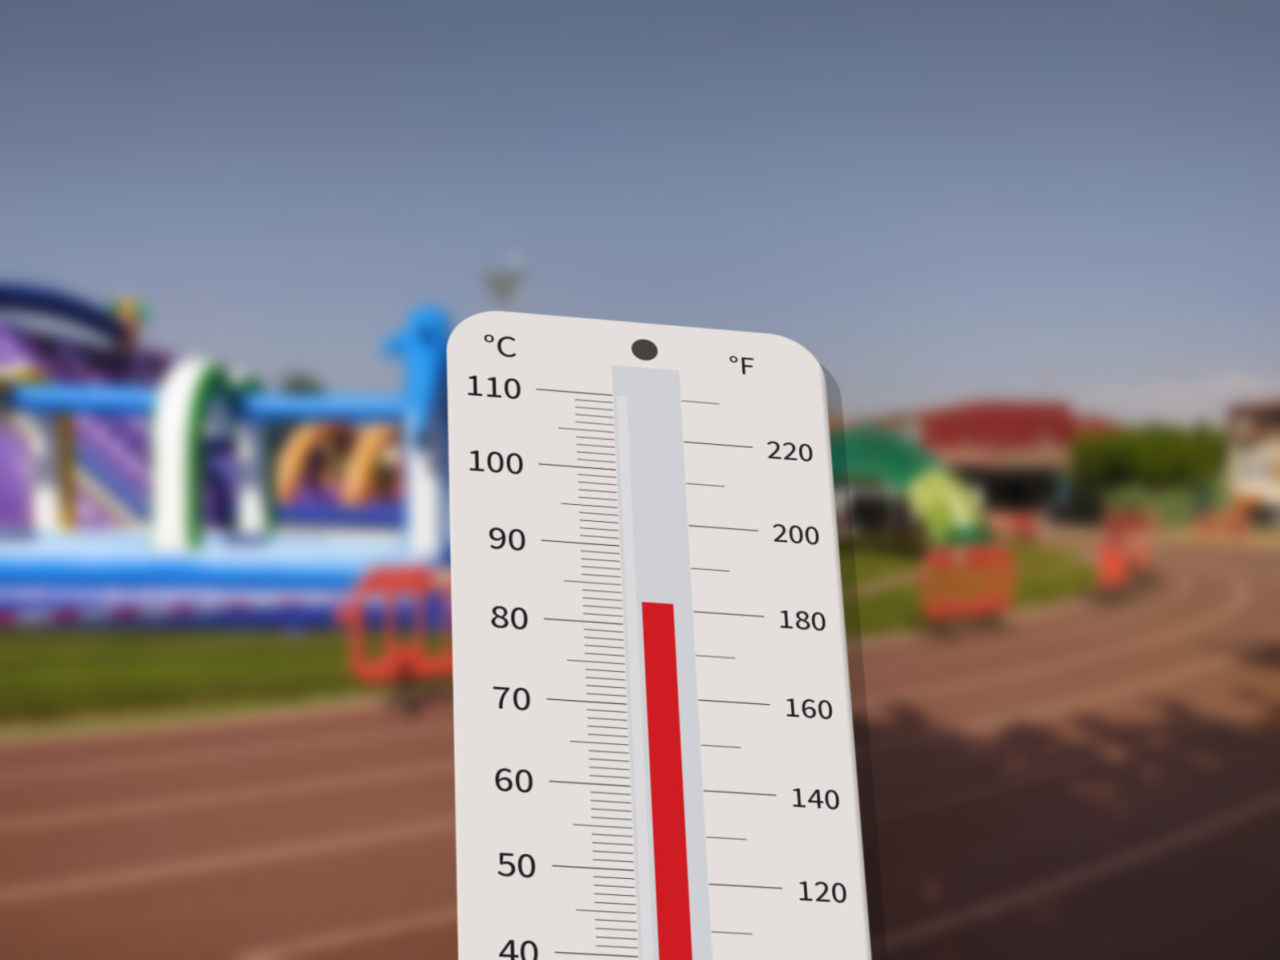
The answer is 83 °C
